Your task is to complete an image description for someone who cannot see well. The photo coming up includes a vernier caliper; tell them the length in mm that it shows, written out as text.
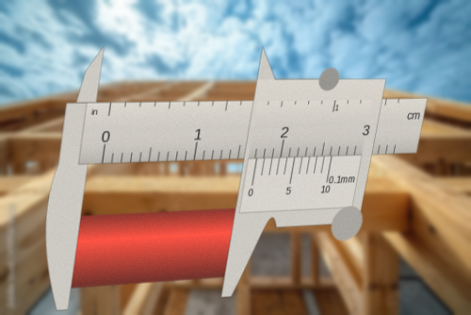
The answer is 17.2 mm
